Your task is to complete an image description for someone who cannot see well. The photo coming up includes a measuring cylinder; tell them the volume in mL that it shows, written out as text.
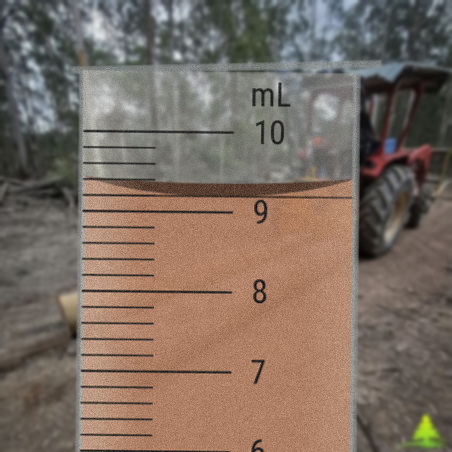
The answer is 9.2 mL
